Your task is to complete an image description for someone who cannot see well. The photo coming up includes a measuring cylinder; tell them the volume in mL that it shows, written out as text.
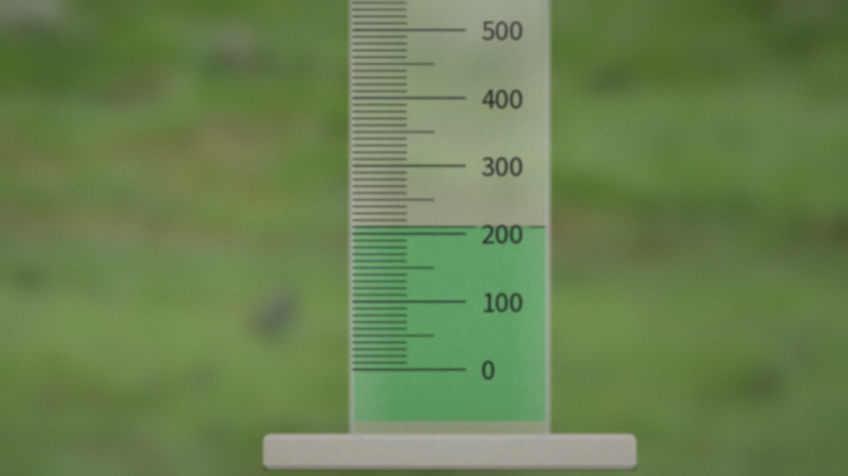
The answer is 210 mL
